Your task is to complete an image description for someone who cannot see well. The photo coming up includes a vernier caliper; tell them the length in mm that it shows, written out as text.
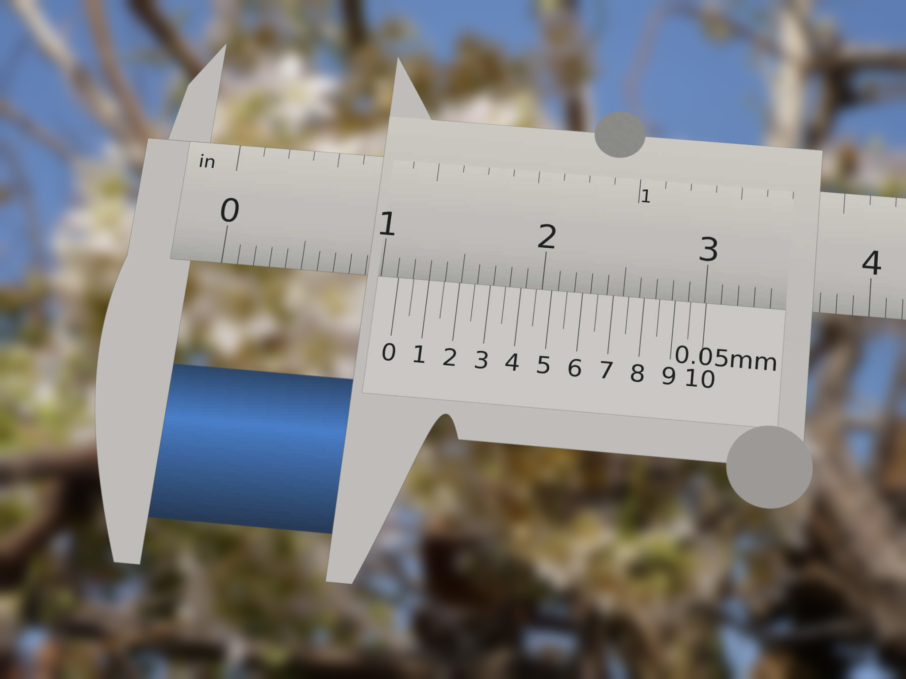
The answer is 11.1 mm
